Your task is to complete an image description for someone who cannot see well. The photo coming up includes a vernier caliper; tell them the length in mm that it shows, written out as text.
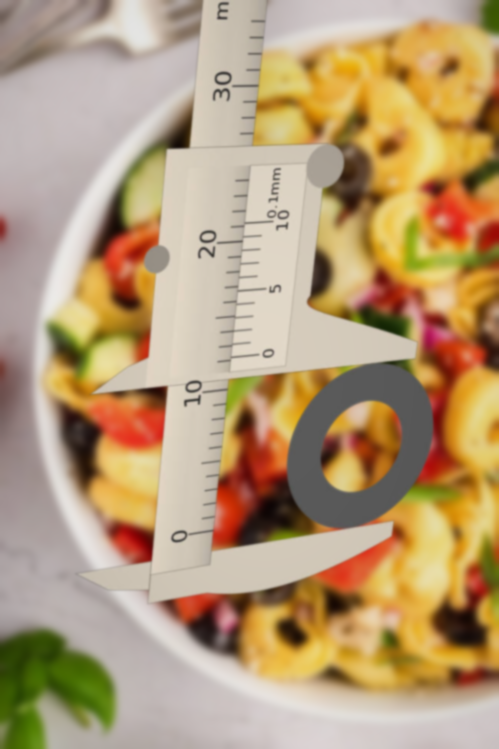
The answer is 12.2 mm
